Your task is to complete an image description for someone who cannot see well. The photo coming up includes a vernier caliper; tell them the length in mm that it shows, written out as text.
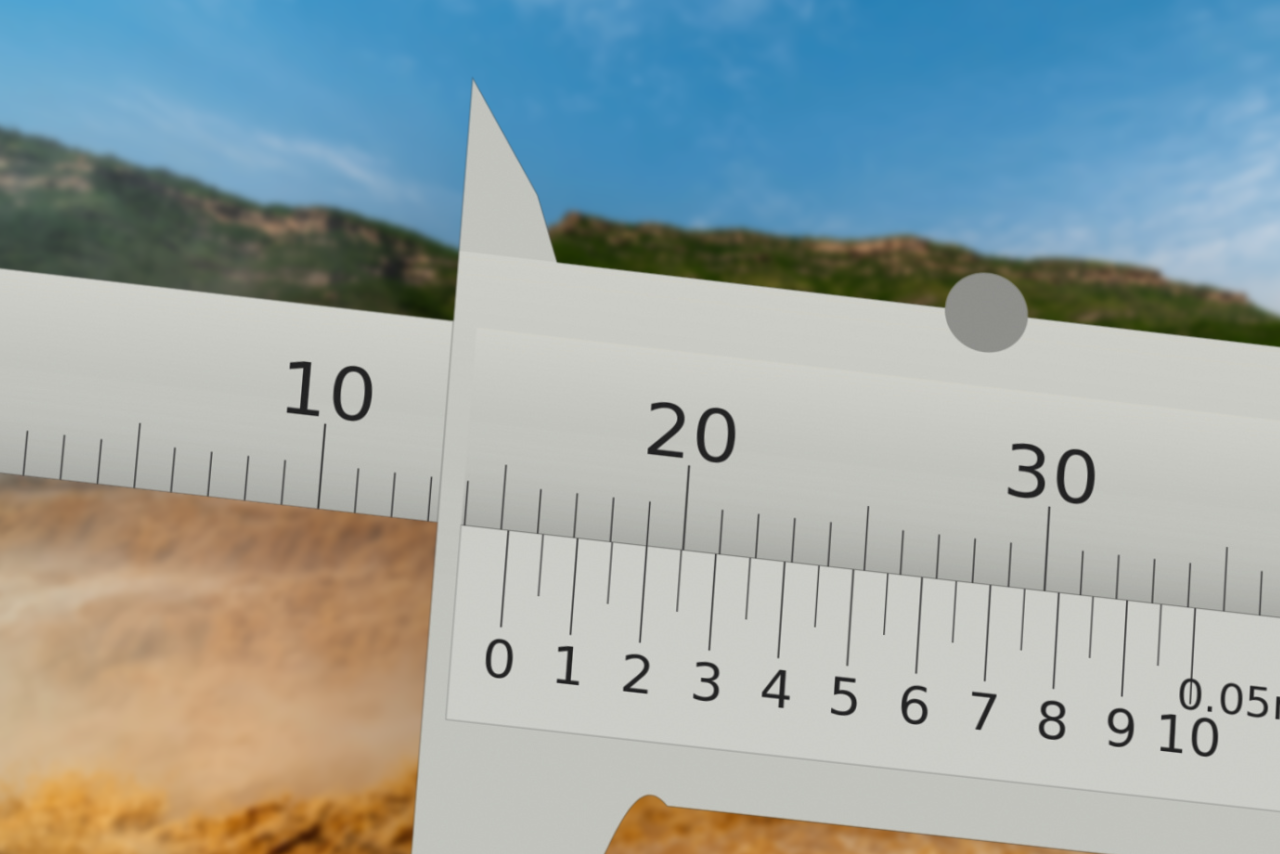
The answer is 15.20 mm
